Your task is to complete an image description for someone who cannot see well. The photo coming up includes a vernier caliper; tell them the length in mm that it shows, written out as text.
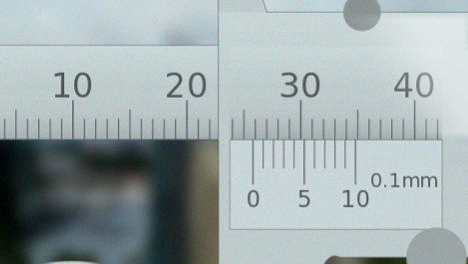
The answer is 25.8 mm
